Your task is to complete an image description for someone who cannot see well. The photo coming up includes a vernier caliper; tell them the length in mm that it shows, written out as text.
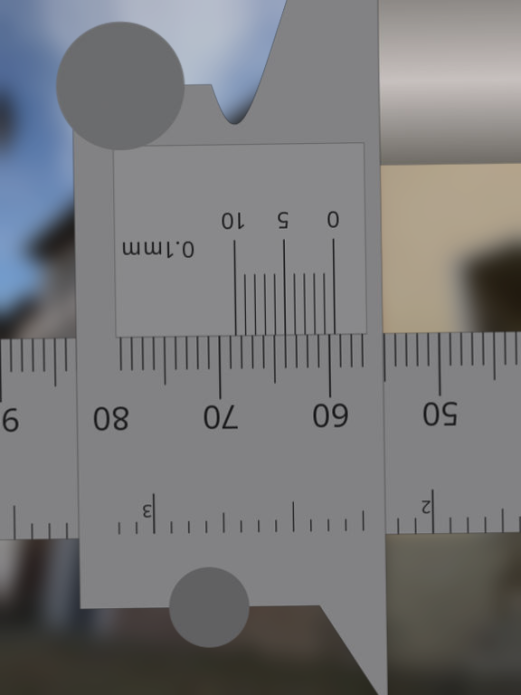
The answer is 59.5 mm
